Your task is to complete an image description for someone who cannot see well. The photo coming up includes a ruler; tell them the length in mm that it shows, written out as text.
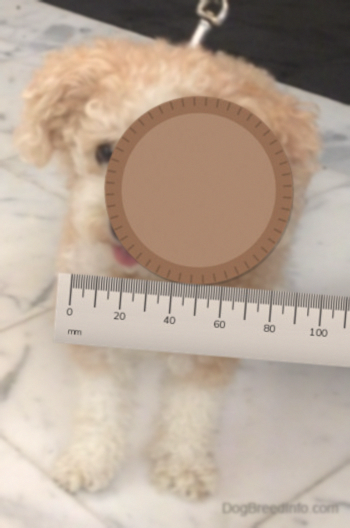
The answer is 75 mm
